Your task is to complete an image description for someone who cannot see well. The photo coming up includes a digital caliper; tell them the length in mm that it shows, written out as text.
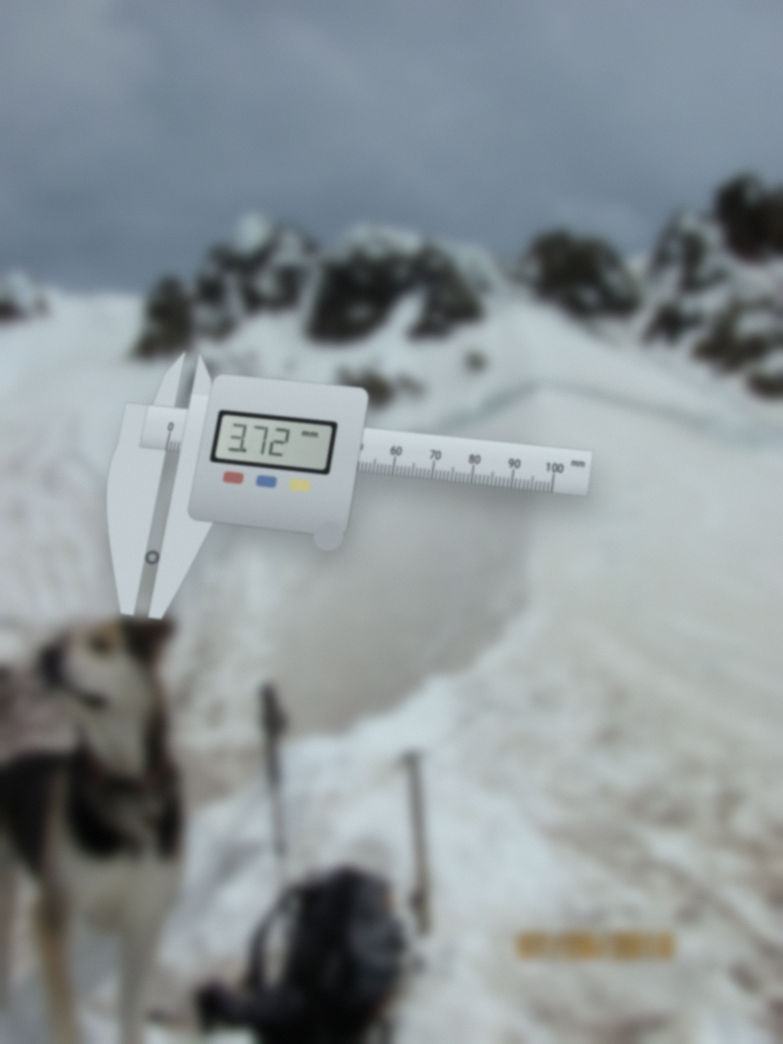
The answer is 3.72 mm
